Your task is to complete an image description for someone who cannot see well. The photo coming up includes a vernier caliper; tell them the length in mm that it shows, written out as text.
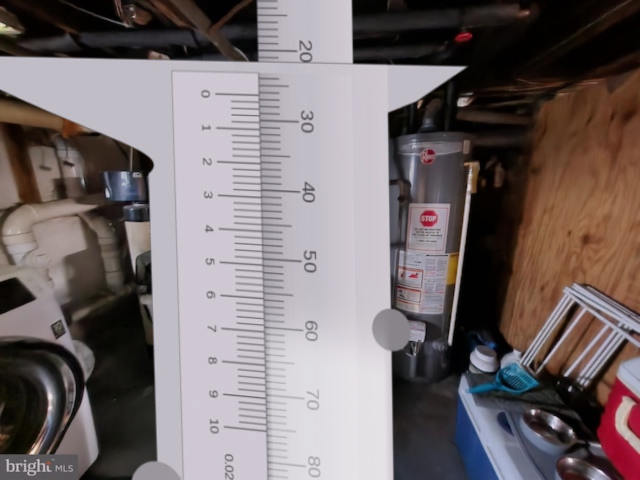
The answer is 26.4 mm
